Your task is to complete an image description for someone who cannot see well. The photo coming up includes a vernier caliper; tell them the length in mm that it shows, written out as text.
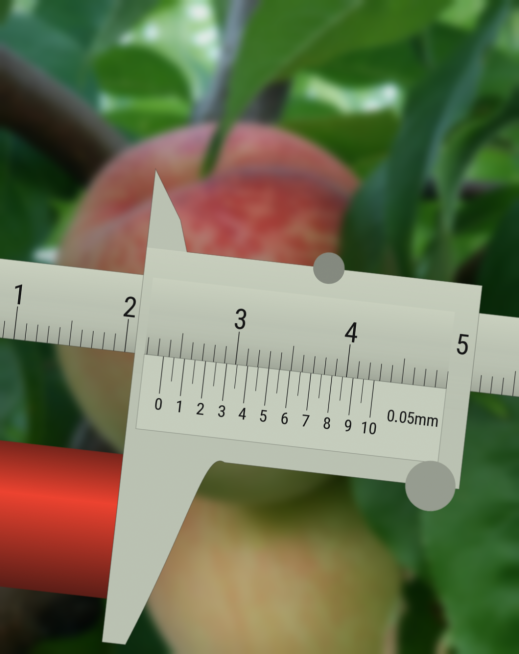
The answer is 23.5 mm
